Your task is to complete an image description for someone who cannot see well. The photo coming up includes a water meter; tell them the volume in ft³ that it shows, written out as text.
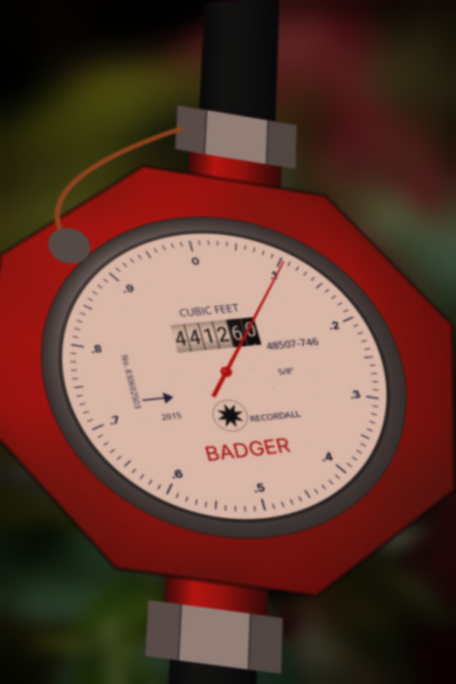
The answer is 441260.10 ft³
